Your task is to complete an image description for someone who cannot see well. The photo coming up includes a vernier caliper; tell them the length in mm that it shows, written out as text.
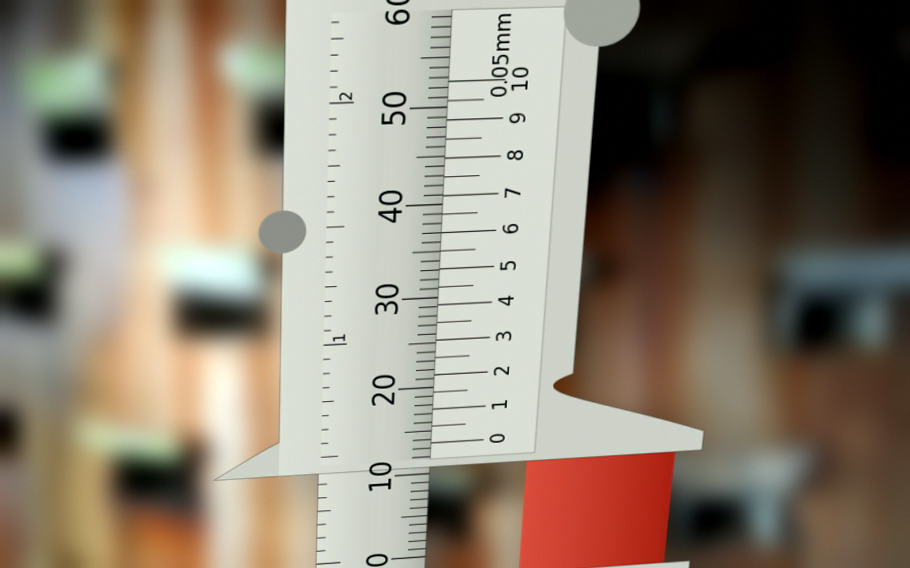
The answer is 13.6 mm
